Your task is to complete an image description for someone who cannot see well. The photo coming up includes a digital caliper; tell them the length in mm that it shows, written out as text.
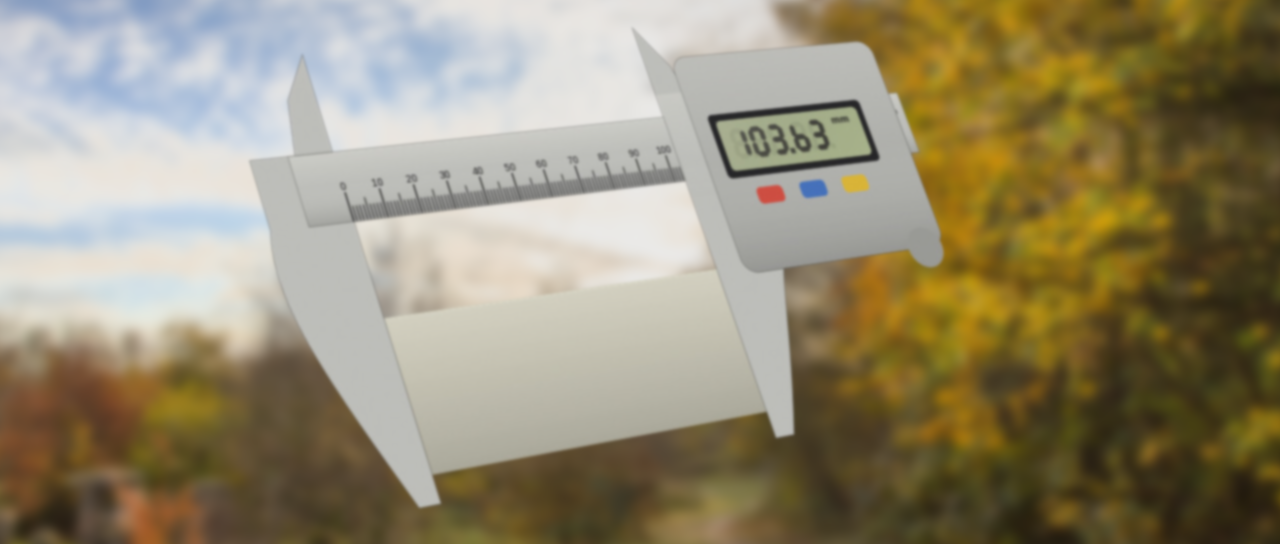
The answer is 103.63 mm
